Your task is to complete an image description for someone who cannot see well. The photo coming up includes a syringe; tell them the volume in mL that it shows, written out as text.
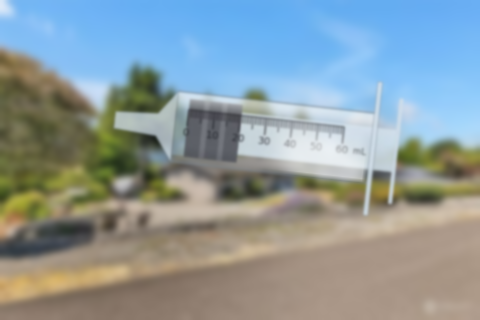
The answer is 0 mL
